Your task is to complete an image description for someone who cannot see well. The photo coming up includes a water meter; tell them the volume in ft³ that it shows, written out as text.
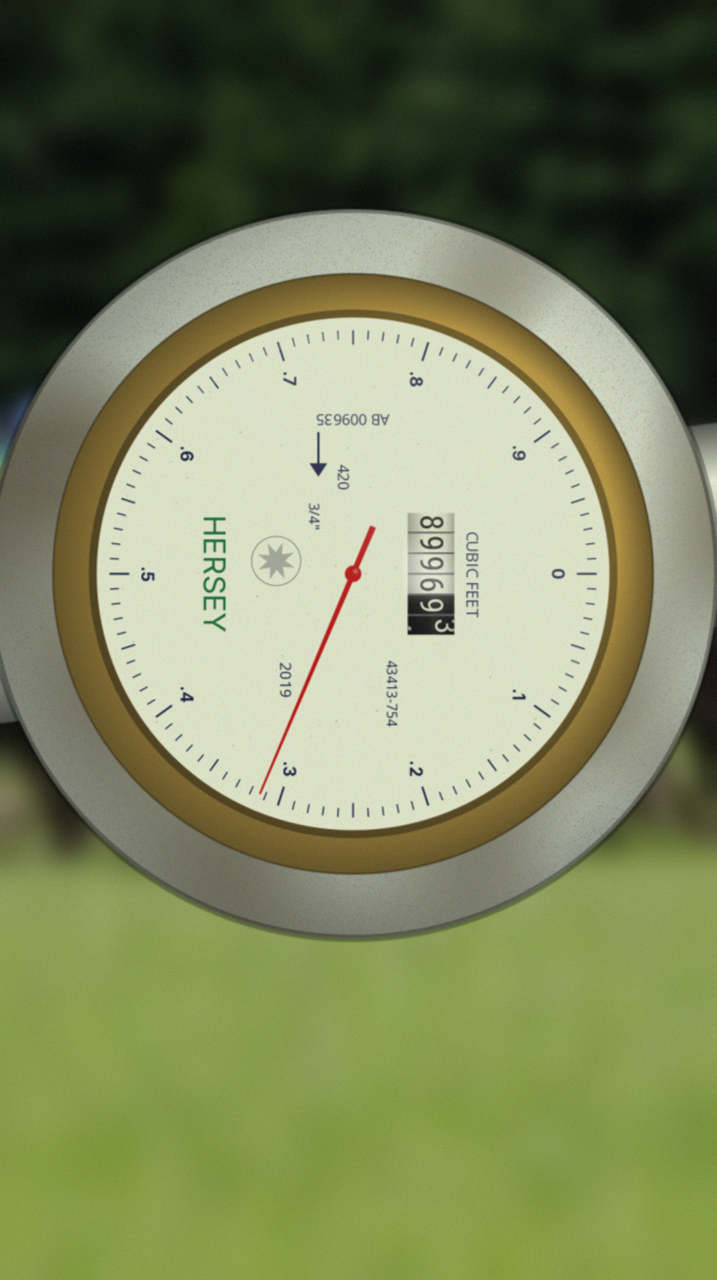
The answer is 899693.31 ft³
